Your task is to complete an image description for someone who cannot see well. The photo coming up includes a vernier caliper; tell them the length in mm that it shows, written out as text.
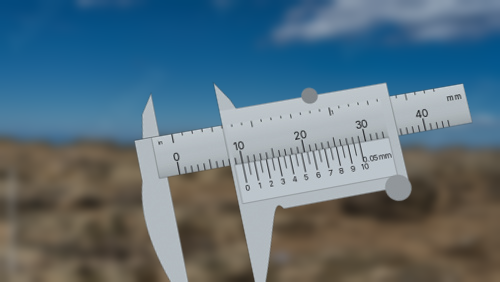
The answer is 10.0 mm
